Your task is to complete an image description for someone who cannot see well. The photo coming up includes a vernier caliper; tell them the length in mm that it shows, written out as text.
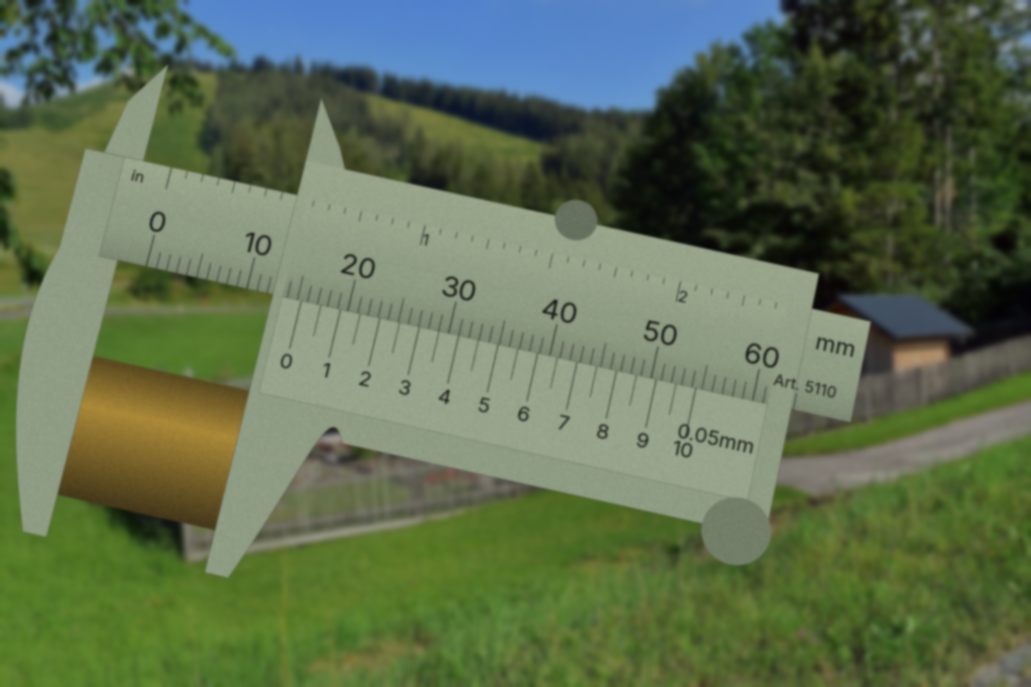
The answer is 15.4 mm
